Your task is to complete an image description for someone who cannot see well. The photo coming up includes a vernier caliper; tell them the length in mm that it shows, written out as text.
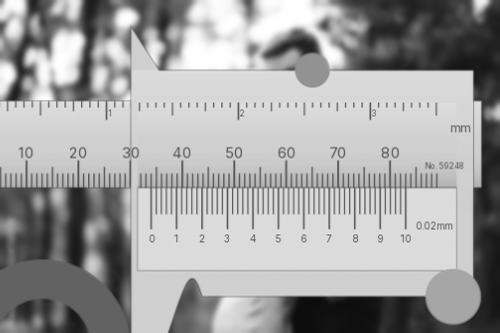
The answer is 34.0 mm
